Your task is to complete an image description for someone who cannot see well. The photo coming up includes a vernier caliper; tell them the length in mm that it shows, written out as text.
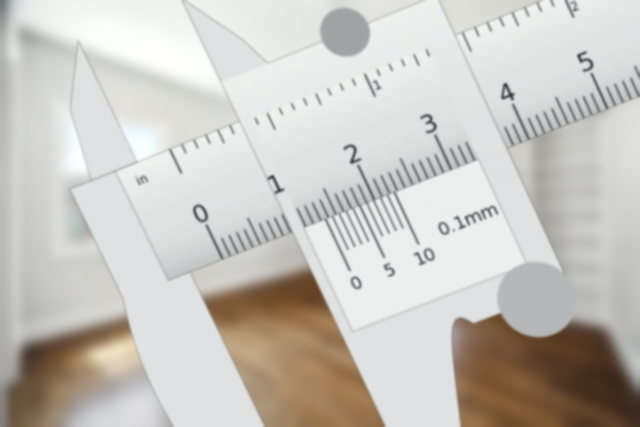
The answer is 13.6 mm
